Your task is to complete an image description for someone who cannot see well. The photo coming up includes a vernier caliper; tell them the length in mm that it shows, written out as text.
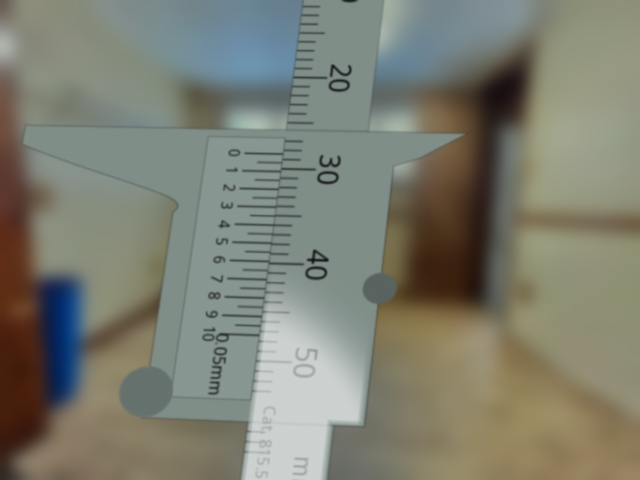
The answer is 28.4 mm
